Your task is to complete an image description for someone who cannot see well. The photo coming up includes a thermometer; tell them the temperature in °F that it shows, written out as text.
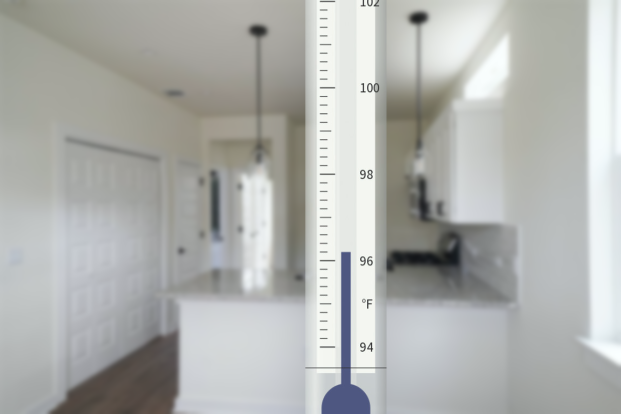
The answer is 96.2 °F
